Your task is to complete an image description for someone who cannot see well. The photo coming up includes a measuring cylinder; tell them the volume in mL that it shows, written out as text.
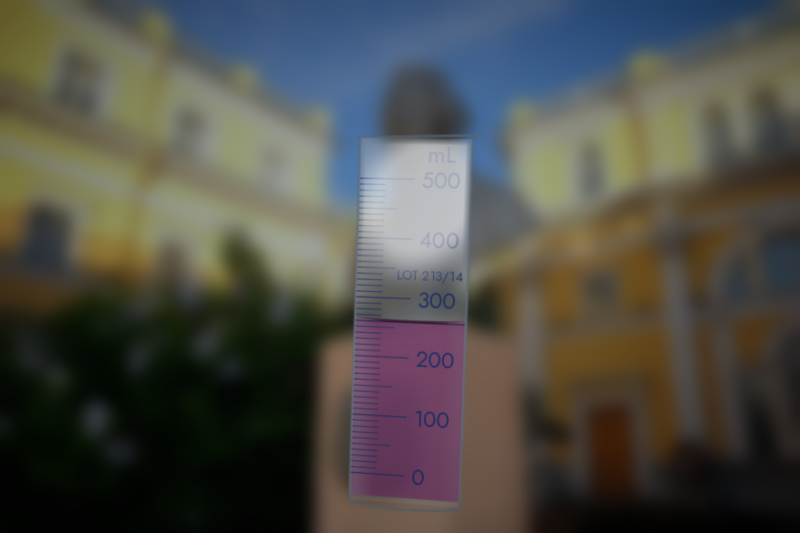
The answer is 260 mL
